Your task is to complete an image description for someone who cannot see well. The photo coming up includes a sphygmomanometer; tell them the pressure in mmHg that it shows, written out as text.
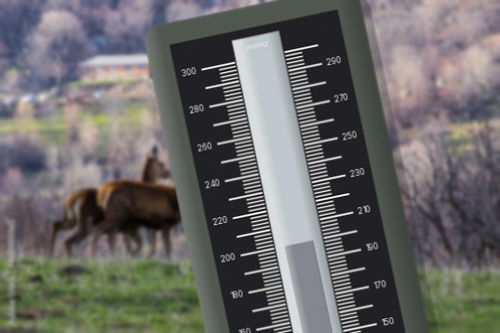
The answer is 200 mmHg
